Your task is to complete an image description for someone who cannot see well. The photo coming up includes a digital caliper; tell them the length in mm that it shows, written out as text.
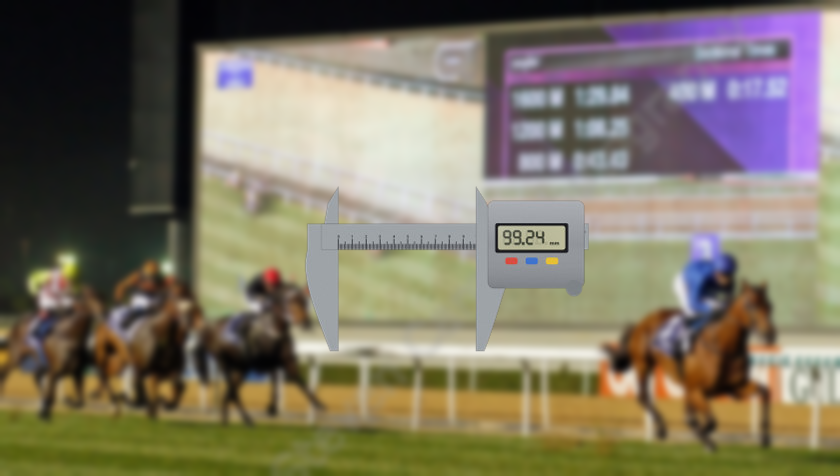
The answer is 99.24 mm
